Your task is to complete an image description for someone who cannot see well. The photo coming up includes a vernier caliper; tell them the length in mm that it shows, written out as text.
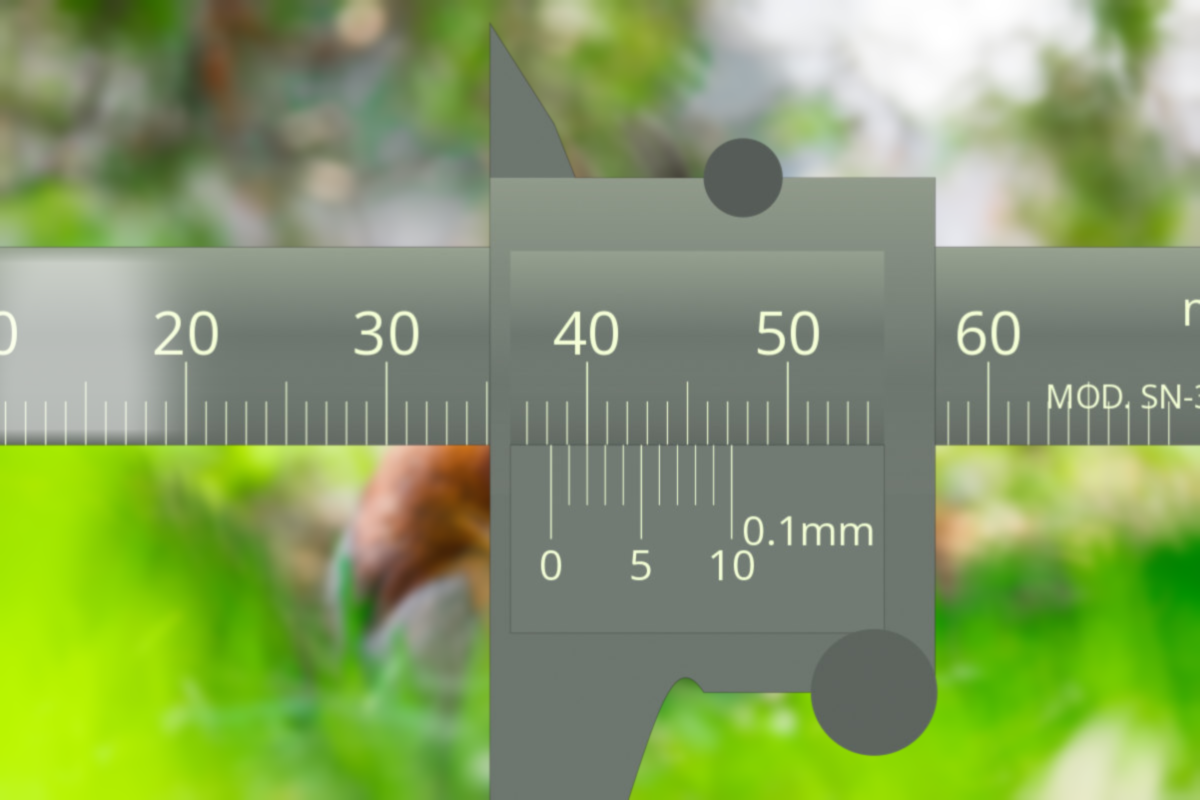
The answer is 38.2 mm
